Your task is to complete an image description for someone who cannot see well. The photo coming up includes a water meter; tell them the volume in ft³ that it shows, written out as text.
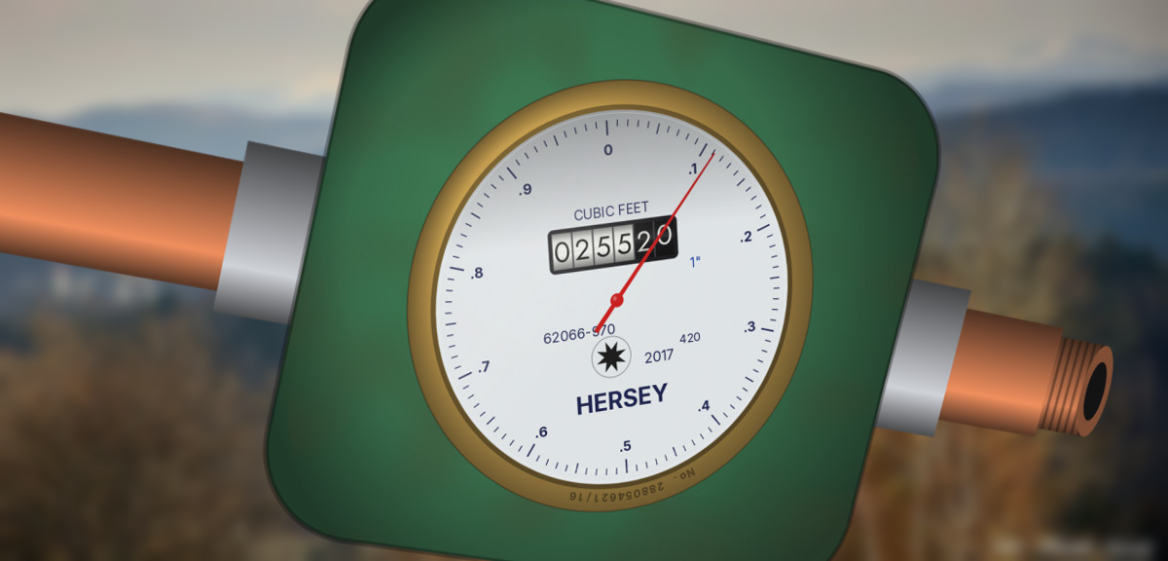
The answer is 25520.11 ft³
